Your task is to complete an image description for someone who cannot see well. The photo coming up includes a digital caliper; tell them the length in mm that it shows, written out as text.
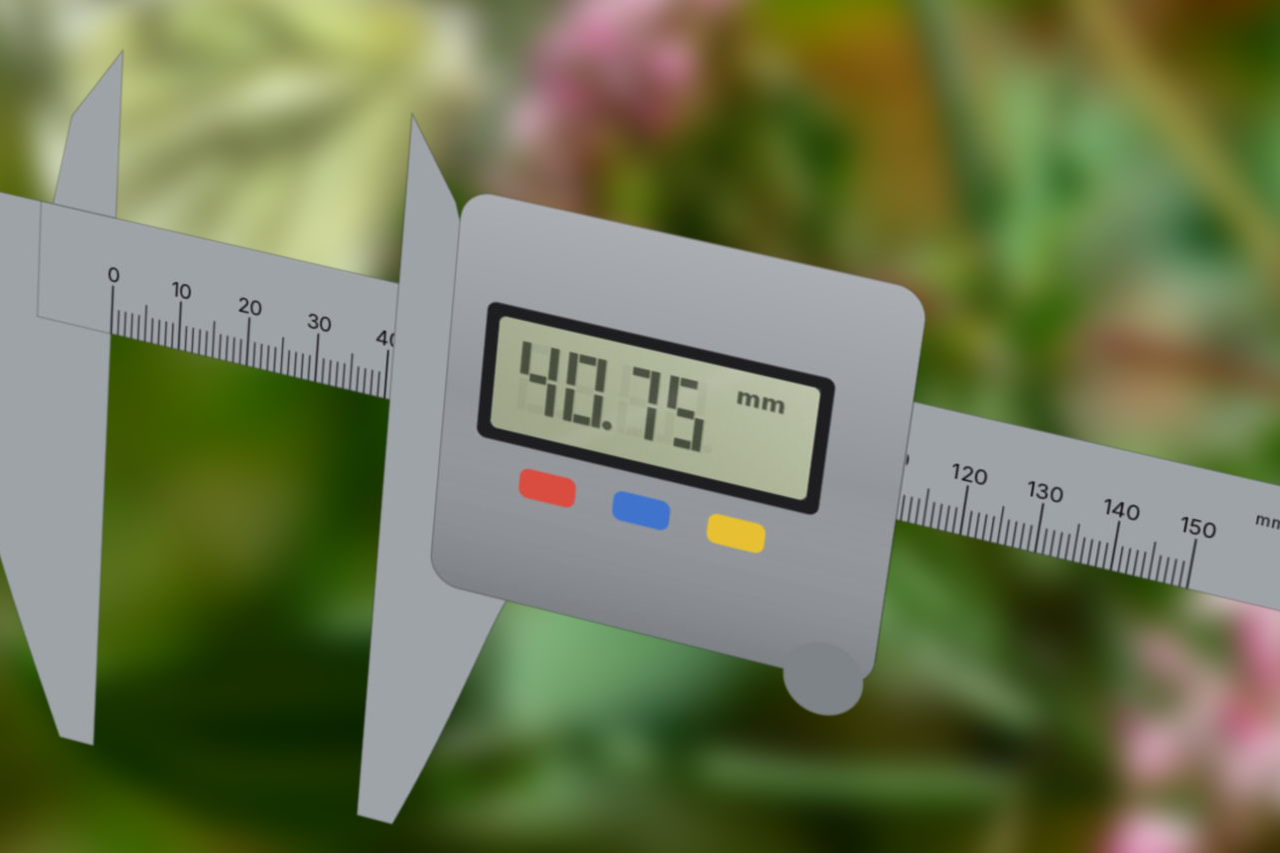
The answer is 40.75 mm
